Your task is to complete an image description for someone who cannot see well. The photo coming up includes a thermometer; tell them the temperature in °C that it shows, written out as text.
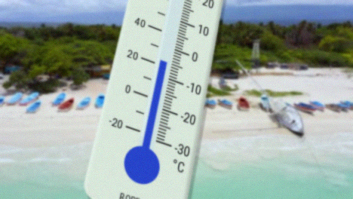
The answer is -5 °C
